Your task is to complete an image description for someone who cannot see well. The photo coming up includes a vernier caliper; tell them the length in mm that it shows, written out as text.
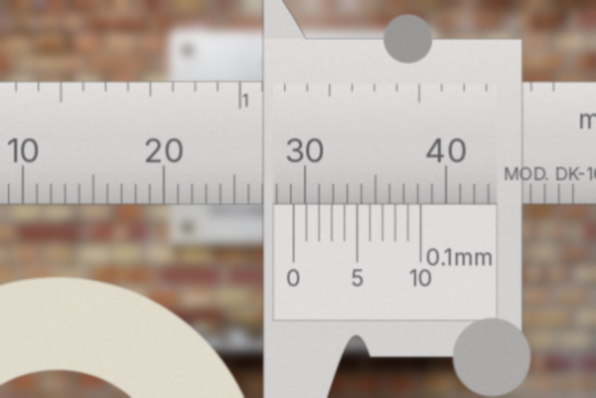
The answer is 29.2 mm
